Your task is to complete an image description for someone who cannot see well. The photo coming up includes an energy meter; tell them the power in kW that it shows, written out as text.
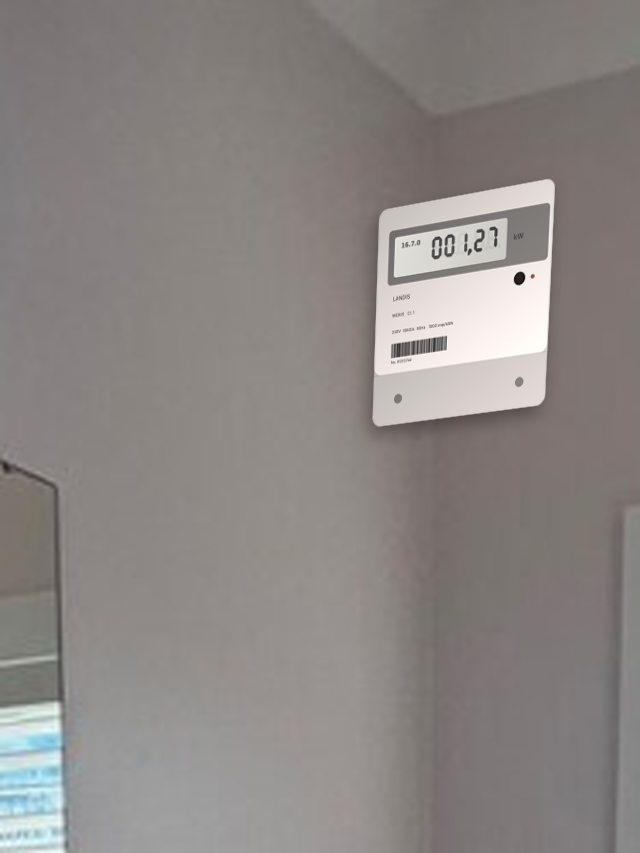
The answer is 1.27 kW
